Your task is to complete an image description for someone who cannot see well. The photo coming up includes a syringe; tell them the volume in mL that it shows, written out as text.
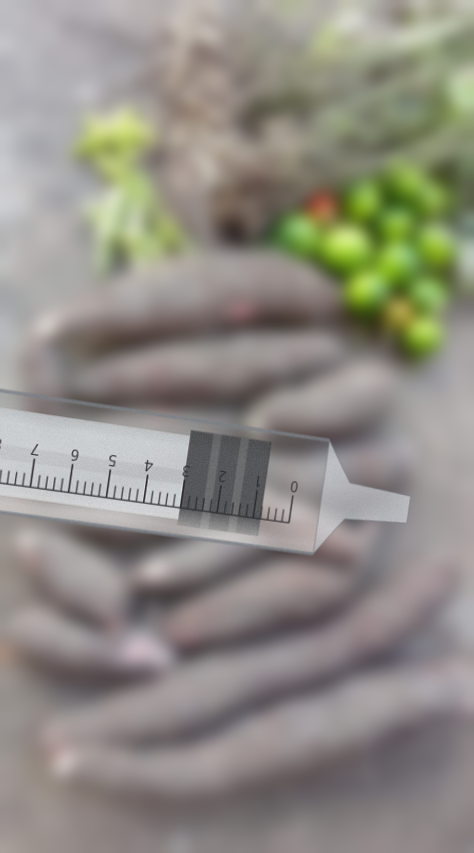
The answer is 0.8 mL
